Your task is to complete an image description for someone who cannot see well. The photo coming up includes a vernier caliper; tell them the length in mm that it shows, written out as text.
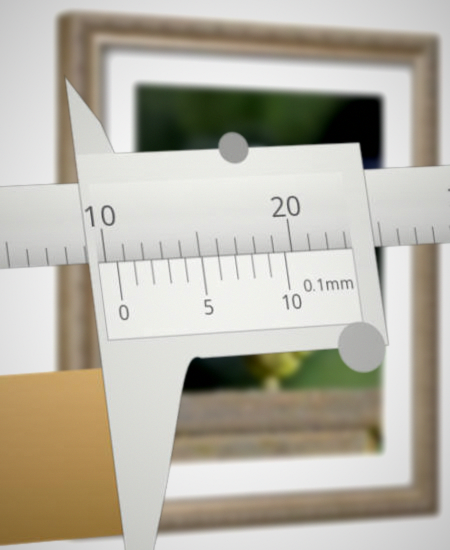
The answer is 10.6 mm
